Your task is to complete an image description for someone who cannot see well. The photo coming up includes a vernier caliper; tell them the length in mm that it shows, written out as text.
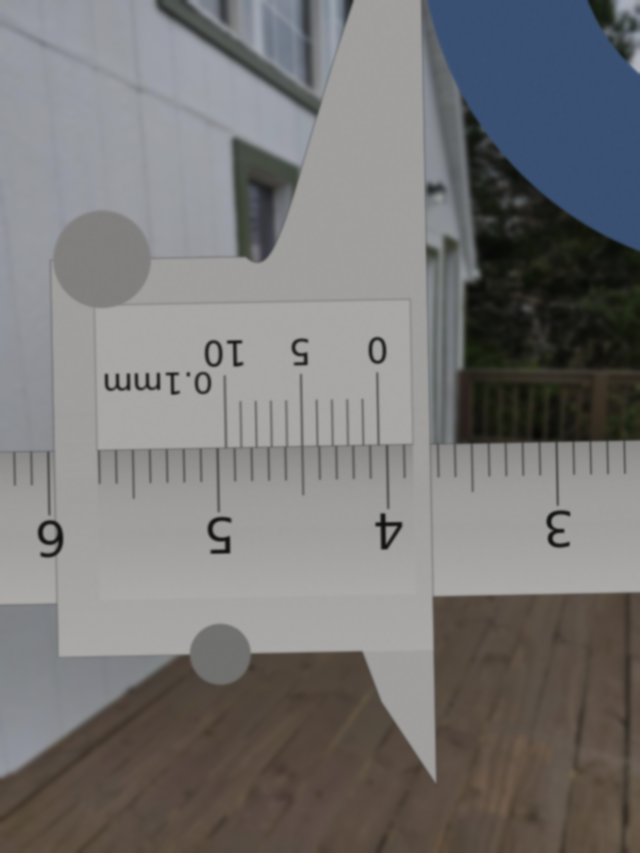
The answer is 40.5 mm
